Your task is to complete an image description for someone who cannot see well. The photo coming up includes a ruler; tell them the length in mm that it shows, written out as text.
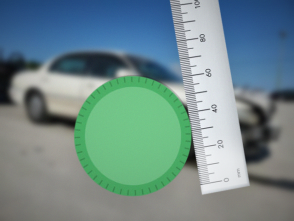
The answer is 65 mm
